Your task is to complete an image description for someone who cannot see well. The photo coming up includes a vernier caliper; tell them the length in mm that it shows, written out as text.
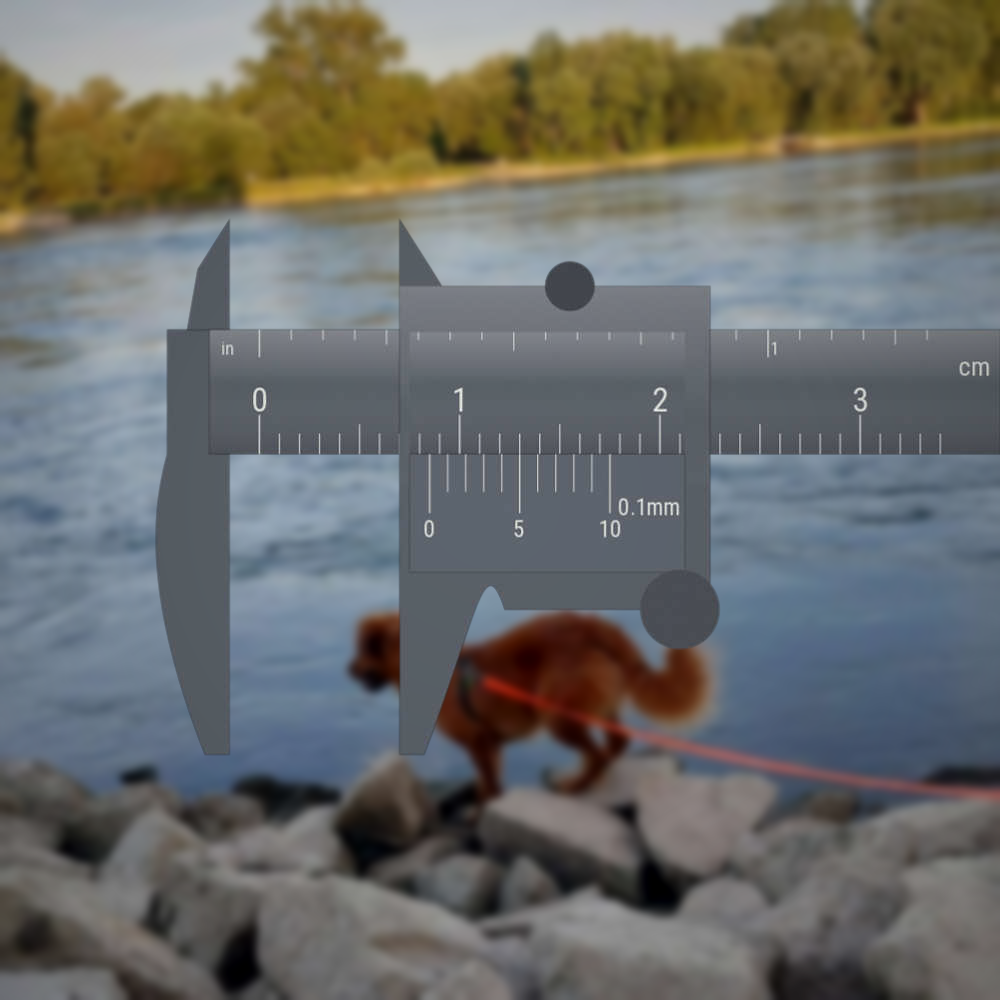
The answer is 8.5 mm
